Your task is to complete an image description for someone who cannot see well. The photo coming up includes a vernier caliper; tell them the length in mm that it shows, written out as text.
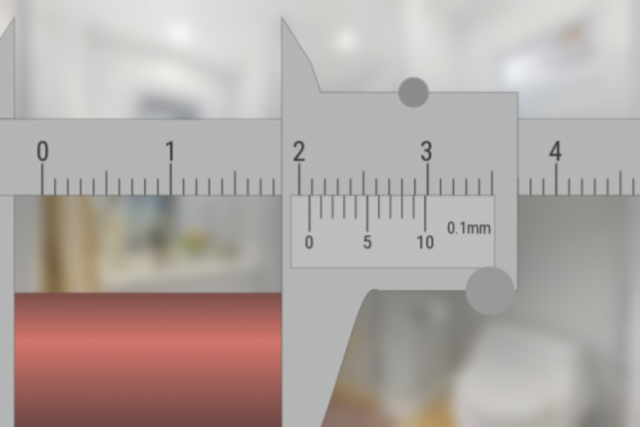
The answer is 20.8 mm
